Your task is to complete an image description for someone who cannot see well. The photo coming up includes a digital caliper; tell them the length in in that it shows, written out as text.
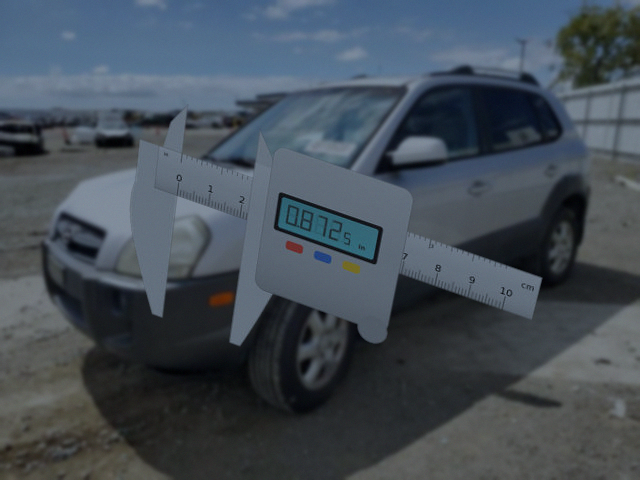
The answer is 0.8725 in
